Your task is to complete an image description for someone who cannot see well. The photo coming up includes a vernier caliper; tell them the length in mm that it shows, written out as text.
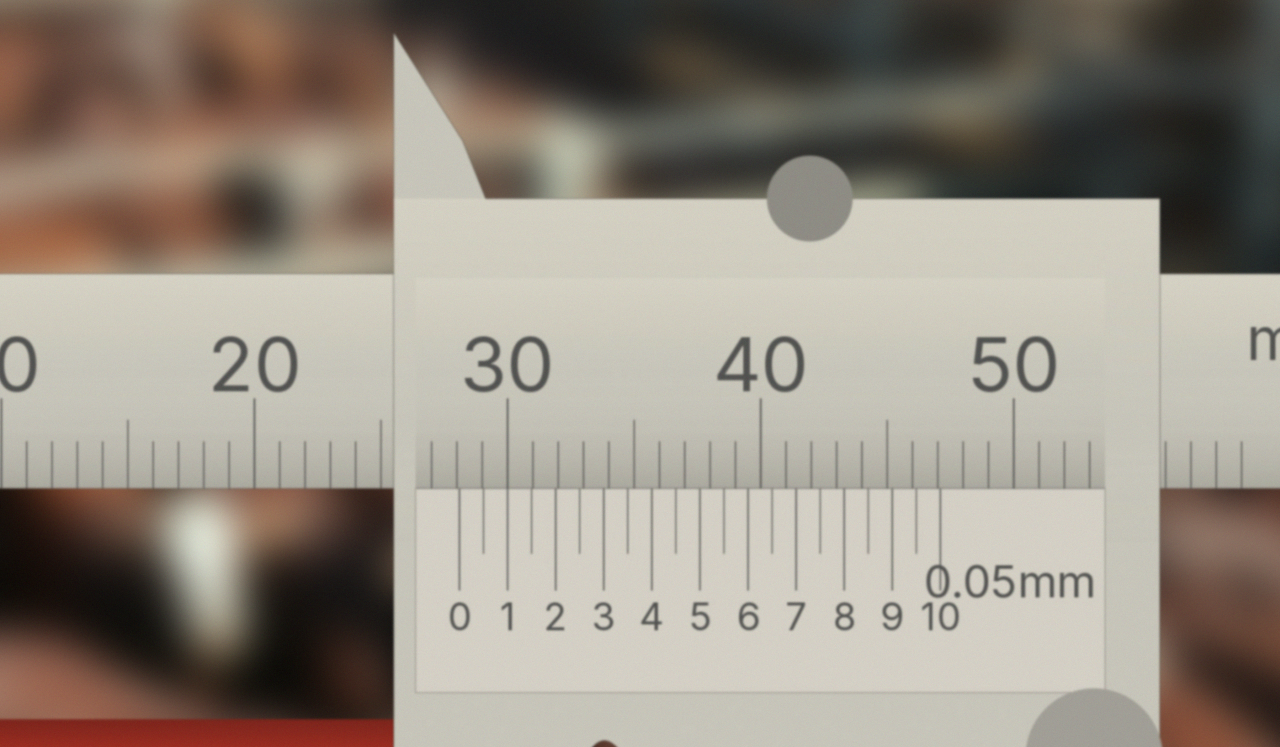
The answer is 28.1 mm
